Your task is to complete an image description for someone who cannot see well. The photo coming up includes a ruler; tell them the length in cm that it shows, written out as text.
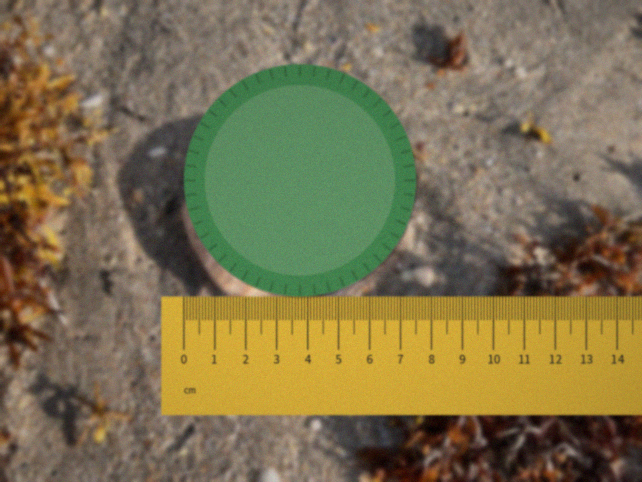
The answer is 7.5 cm
